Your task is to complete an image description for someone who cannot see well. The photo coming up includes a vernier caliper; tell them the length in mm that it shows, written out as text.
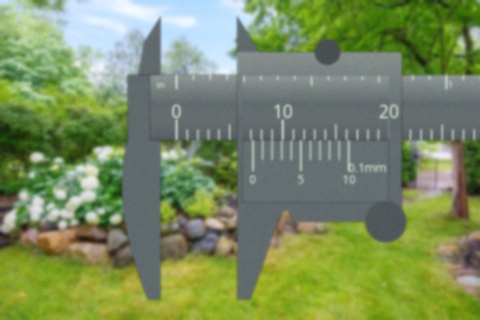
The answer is 7.2 mm
